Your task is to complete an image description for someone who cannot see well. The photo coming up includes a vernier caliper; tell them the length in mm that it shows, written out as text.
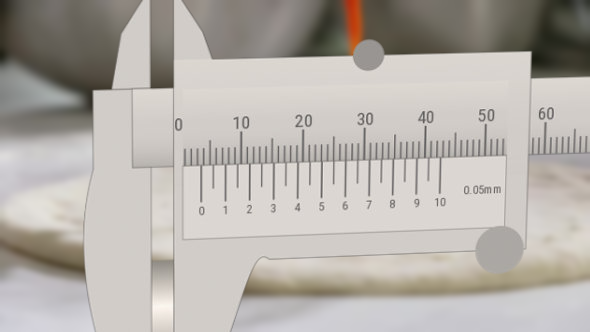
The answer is 3.6 mm
